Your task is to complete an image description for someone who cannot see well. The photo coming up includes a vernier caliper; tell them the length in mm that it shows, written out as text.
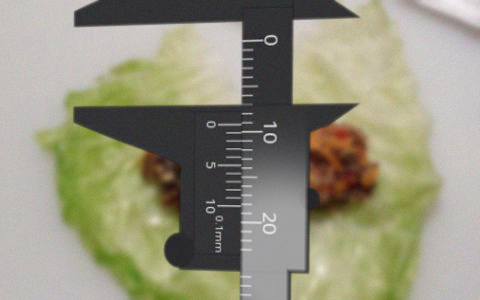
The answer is 9.2 mm
